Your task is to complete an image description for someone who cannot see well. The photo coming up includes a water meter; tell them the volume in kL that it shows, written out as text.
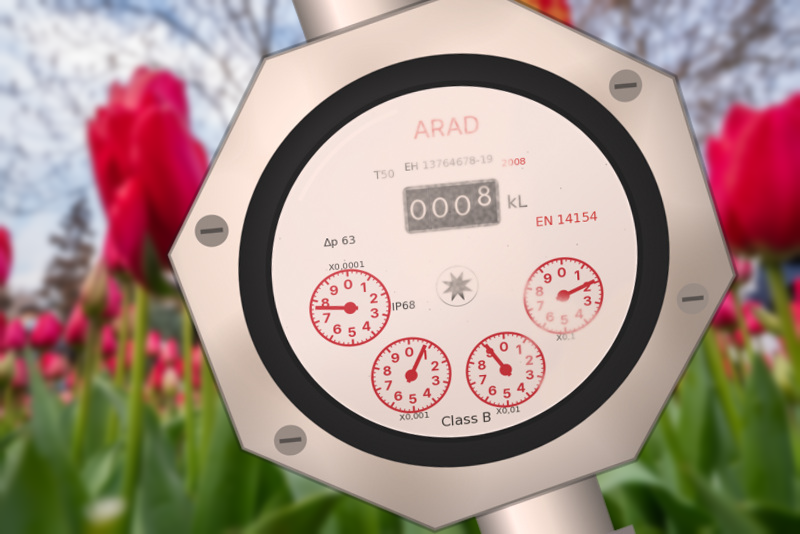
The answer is 8.1907 kL
